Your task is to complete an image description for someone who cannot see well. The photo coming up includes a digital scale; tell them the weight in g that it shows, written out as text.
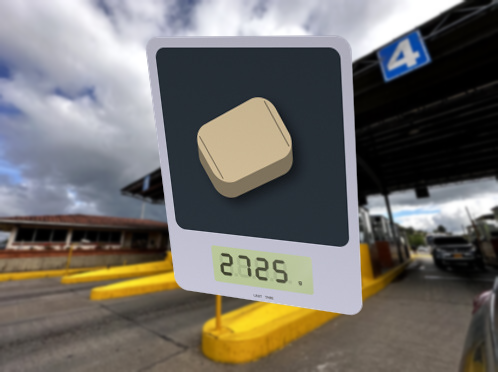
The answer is 2725 g
